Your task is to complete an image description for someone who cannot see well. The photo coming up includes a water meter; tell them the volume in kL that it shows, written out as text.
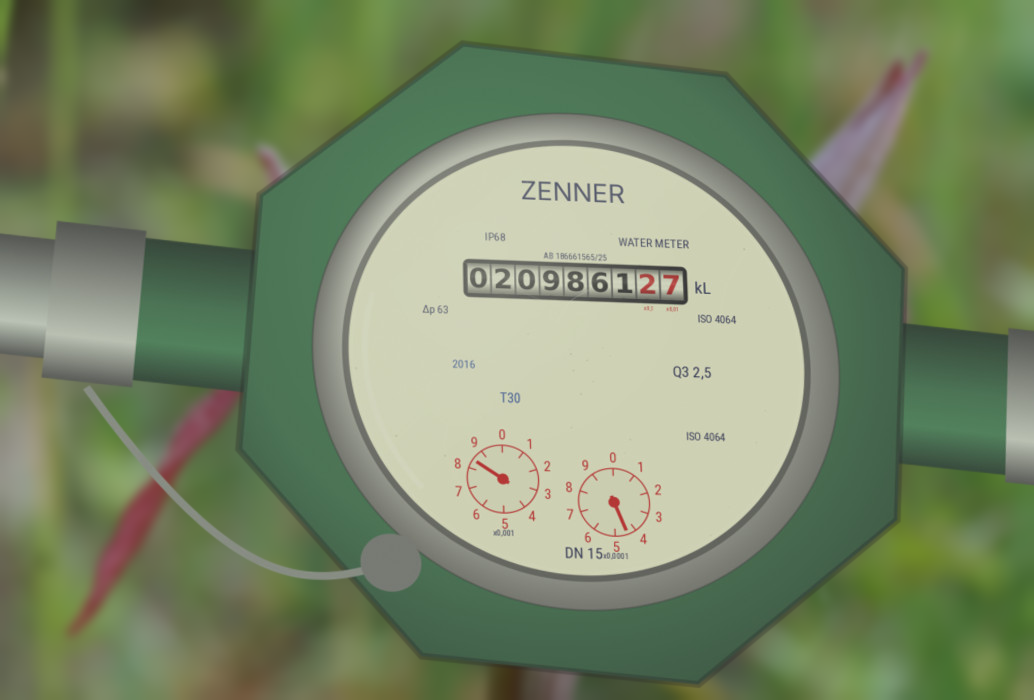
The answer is 209861.2784 kL
